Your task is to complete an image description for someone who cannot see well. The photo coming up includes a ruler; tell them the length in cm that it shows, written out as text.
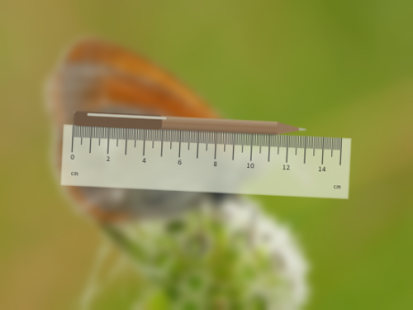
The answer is 13 cm
